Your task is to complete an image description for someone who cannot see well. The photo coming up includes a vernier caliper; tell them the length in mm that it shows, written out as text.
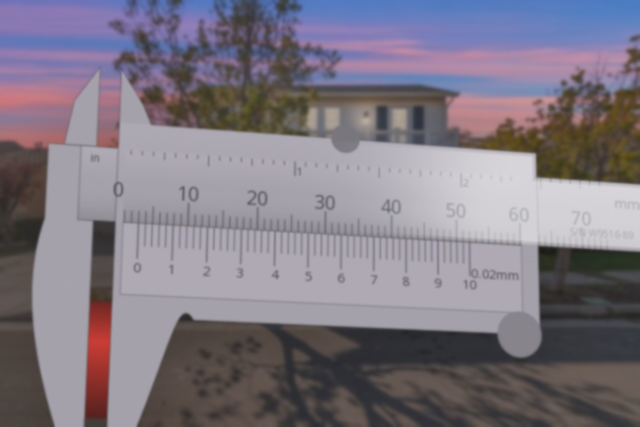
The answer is 3.0 mm
